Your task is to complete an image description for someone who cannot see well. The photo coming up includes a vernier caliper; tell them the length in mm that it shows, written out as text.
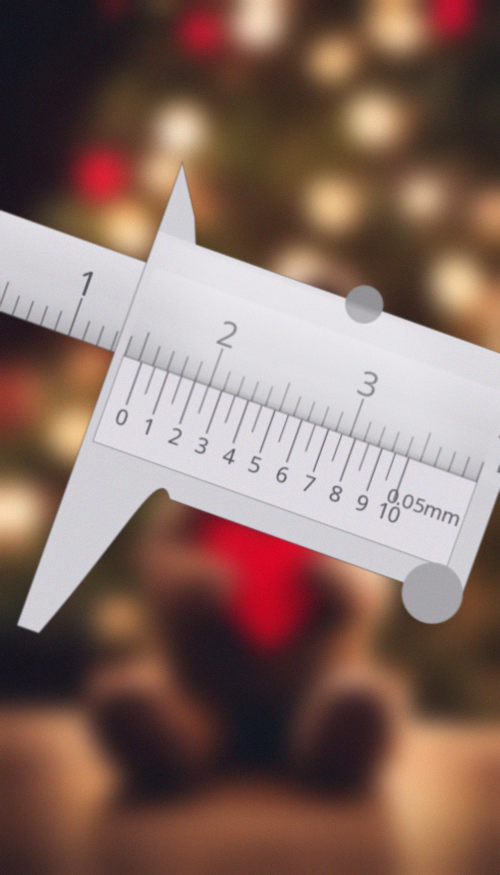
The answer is 15.2 mm
